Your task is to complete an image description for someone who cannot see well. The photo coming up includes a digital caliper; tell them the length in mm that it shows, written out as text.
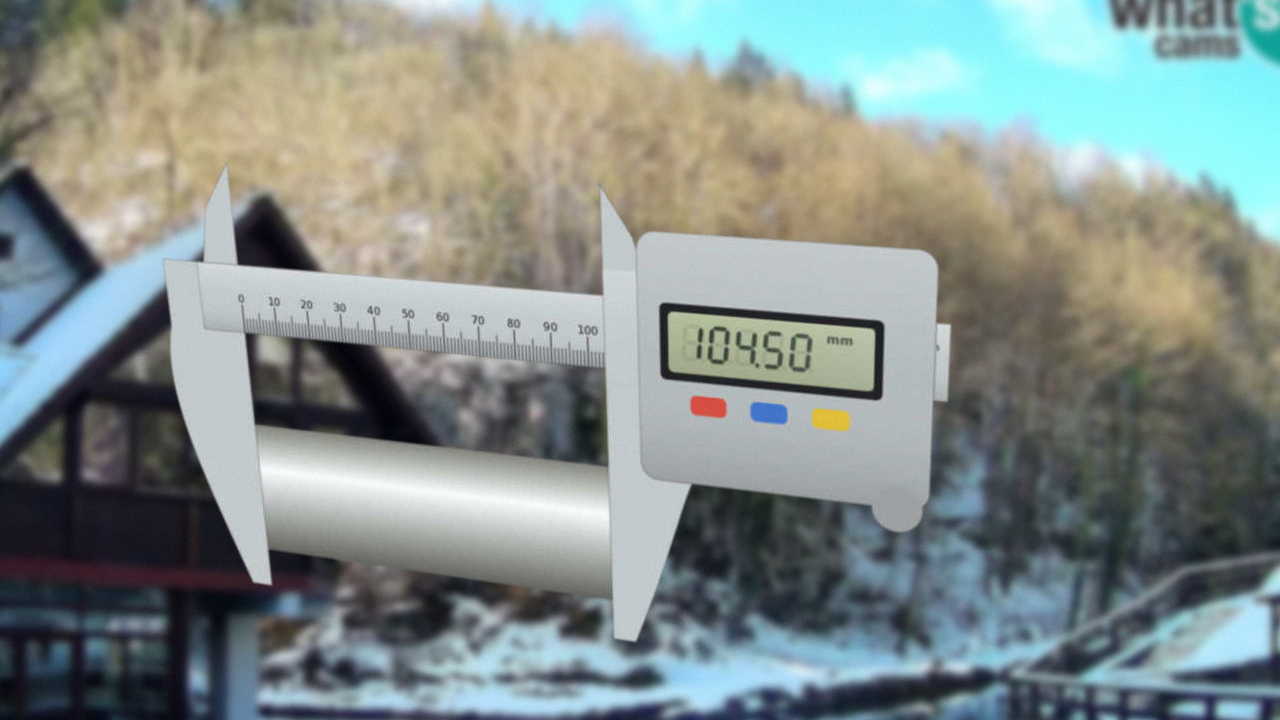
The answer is 104.50 mm
